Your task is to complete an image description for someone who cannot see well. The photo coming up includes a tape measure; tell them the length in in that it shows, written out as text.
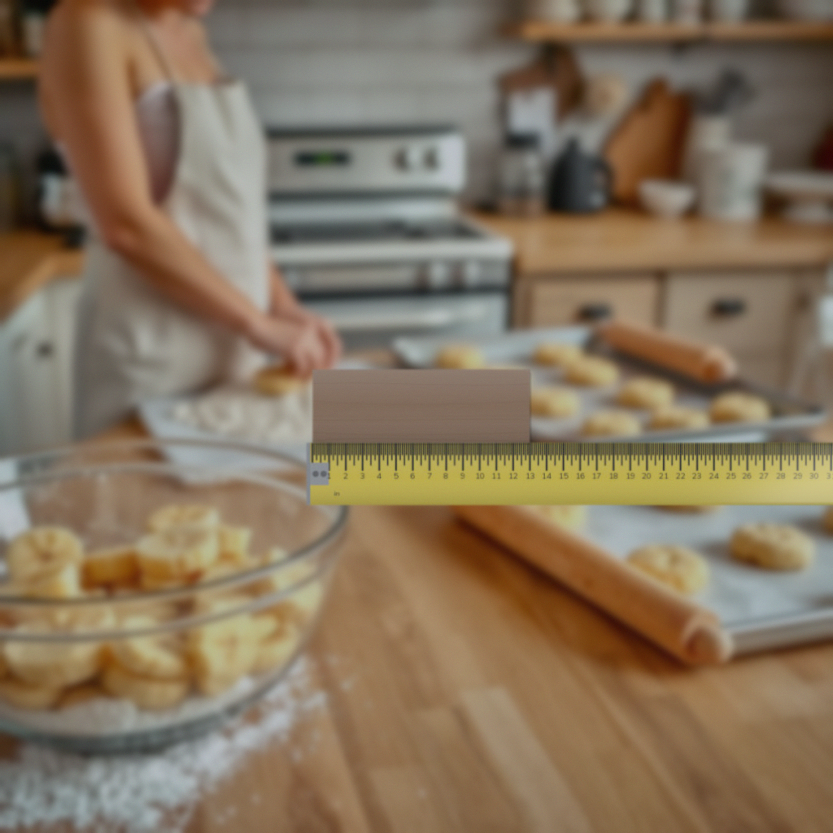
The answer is 13 in
